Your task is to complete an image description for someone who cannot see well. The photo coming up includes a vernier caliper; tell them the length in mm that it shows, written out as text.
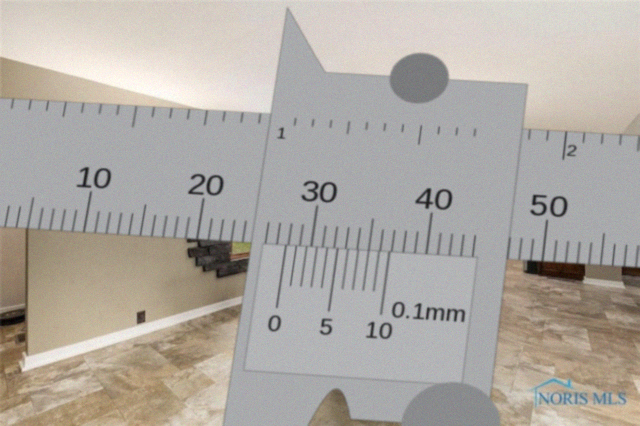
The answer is 27.8 mm
